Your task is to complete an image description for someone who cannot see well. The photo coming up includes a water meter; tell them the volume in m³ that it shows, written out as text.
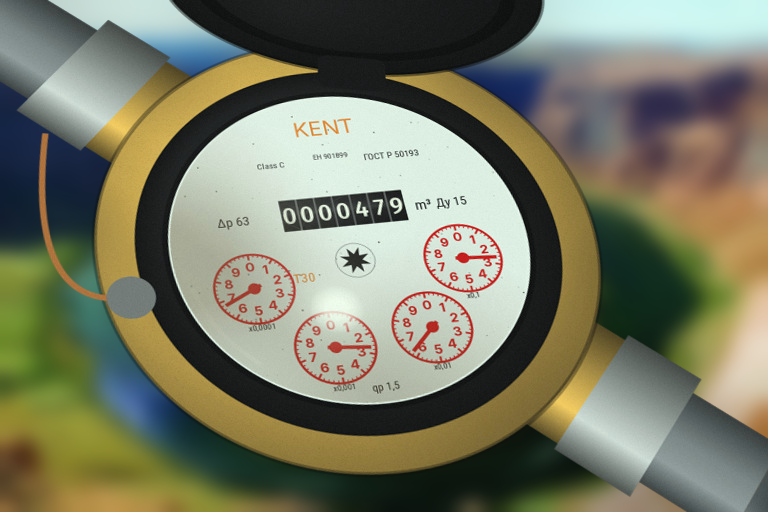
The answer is 479.2626 m³
